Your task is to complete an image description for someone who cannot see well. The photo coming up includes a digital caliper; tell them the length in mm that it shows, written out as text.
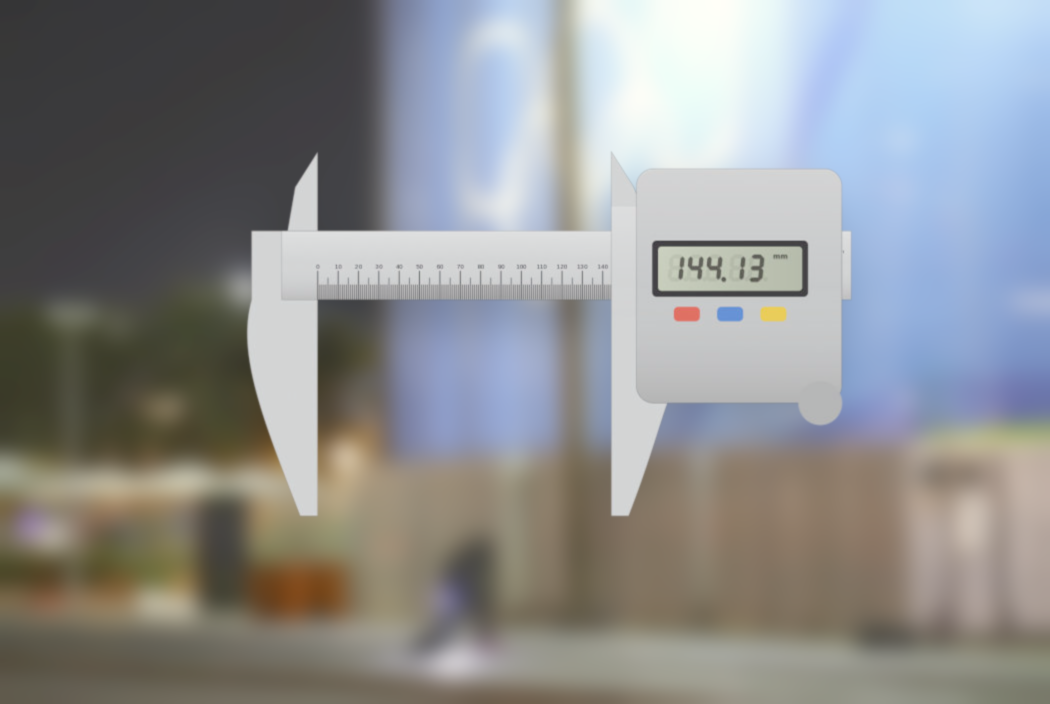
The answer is 144.13 mm
